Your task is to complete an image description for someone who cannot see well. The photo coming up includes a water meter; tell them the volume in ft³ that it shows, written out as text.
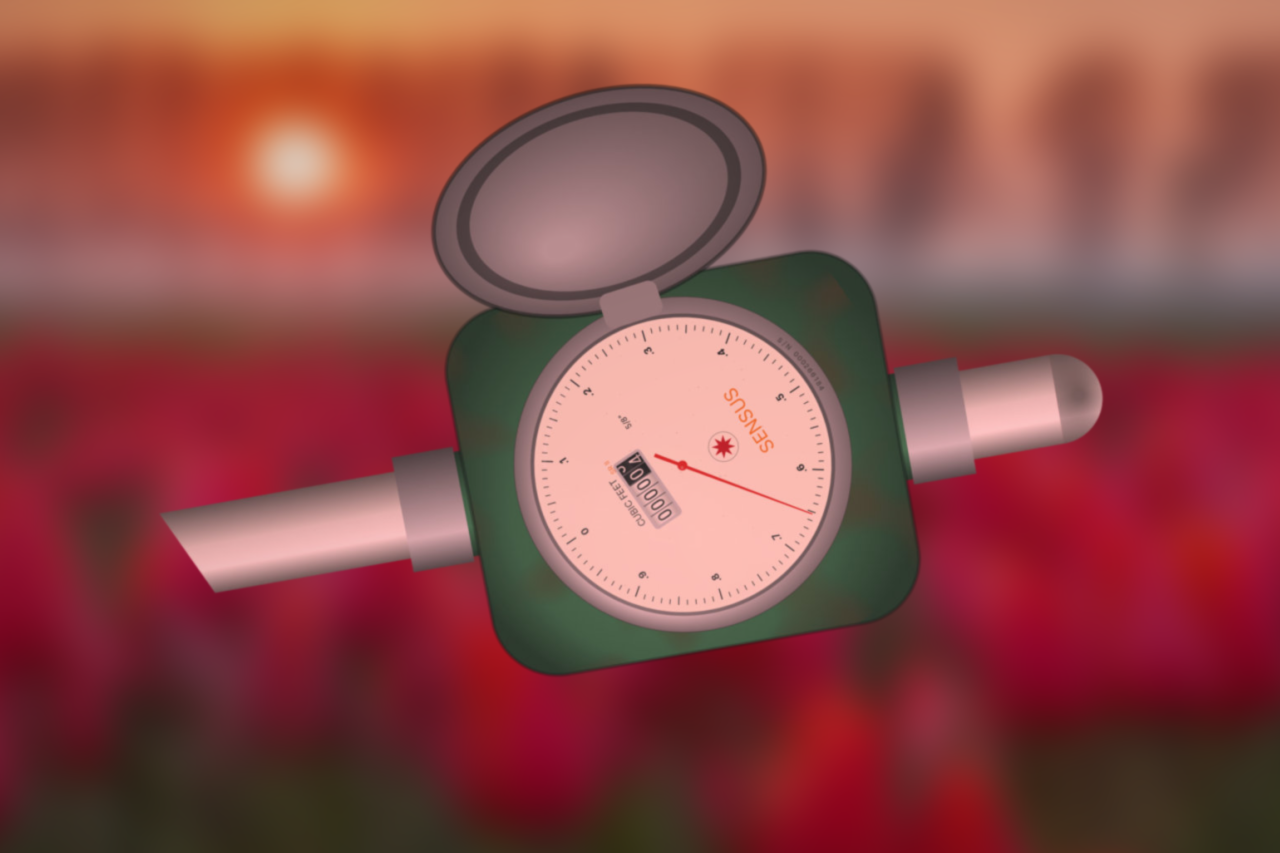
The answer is 3.65 ft³
